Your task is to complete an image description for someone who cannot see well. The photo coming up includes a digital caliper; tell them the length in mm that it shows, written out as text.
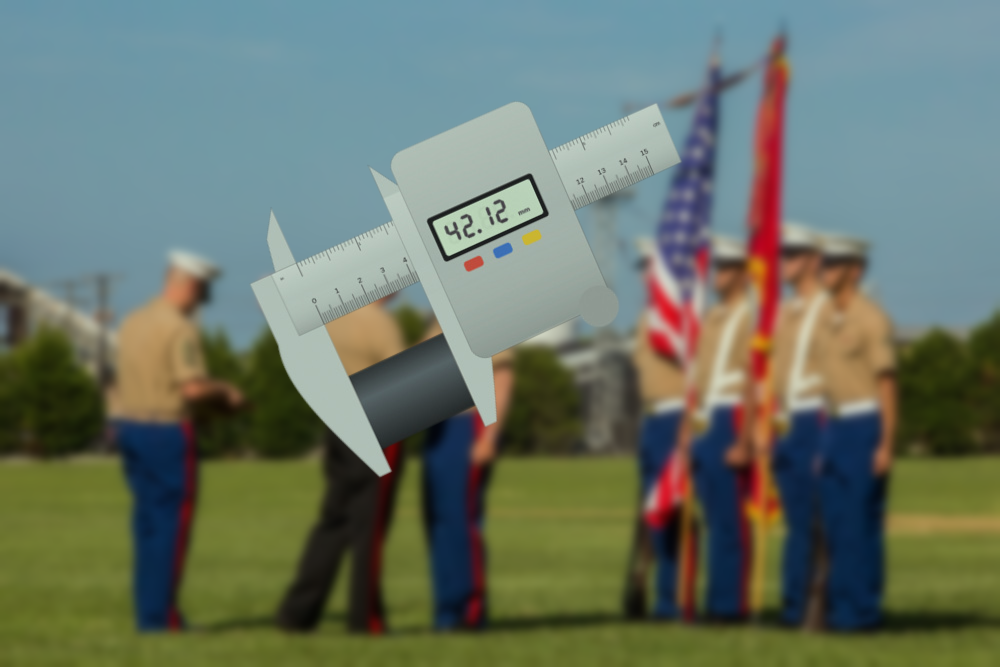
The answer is 42.12 mm
